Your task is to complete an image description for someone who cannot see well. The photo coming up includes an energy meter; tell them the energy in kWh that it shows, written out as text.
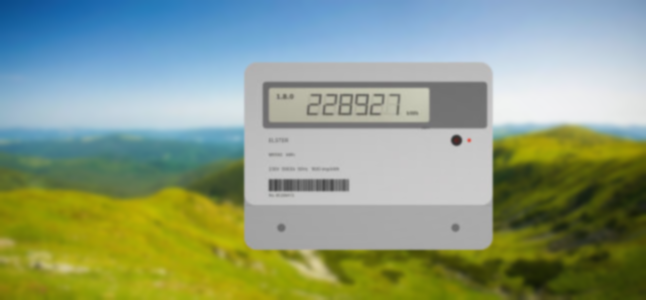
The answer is 228927 kWh
